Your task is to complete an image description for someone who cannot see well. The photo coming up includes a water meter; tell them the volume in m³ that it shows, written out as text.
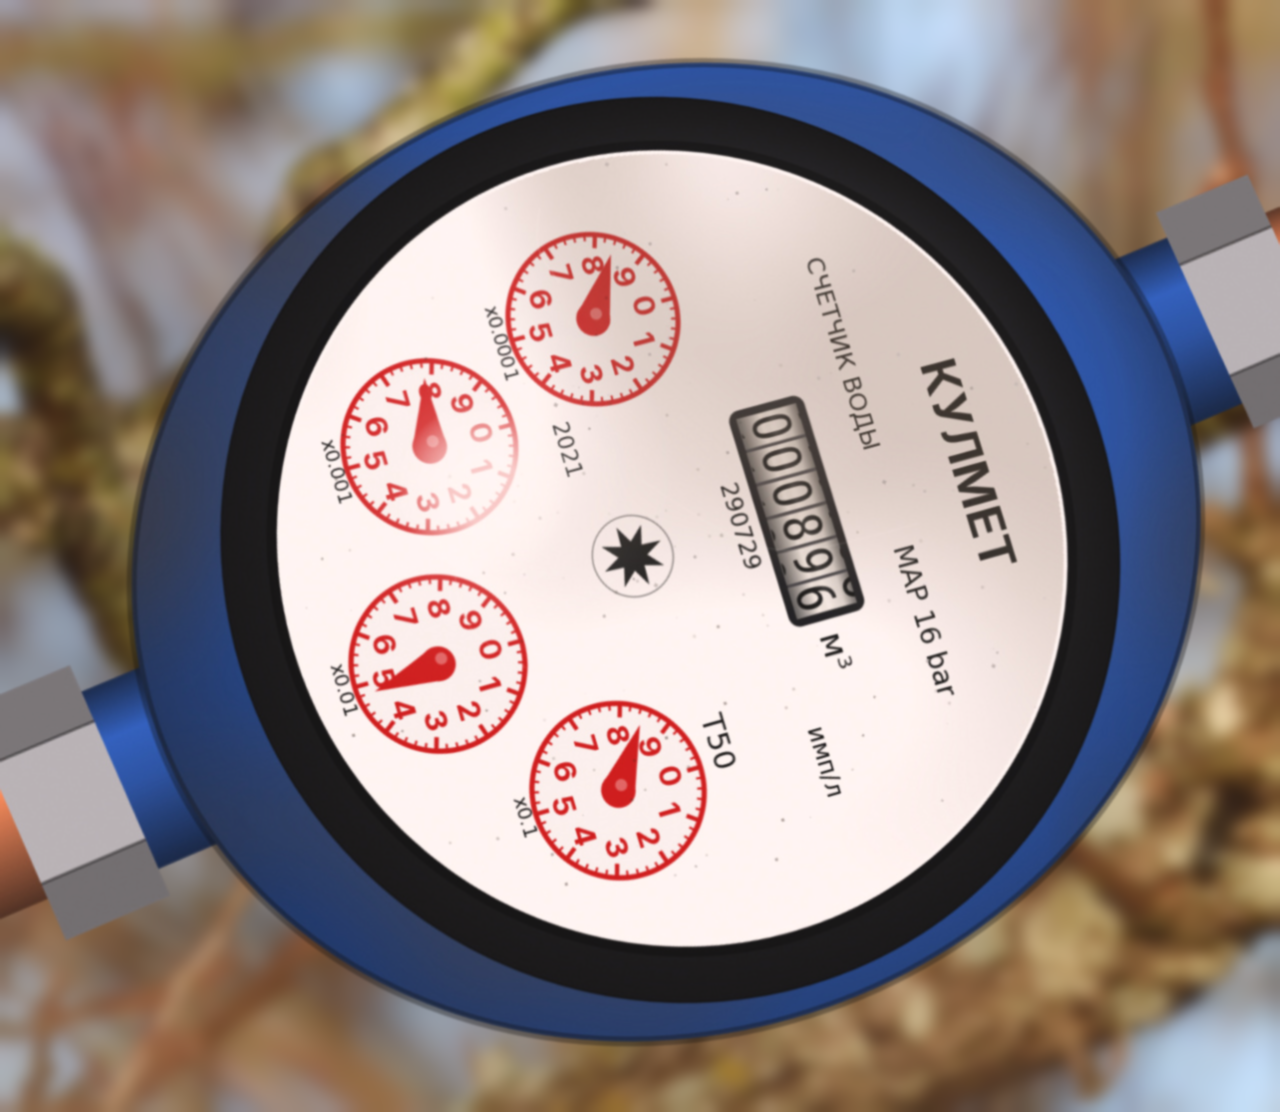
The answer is 895.8478 m³
